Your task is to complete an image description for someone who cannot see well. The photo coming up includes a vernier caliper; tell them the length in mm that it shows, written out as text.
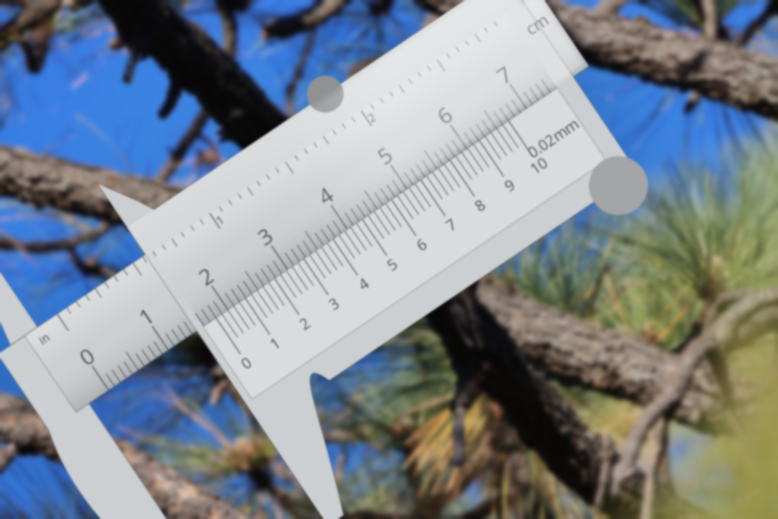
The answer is 18.0 mm
